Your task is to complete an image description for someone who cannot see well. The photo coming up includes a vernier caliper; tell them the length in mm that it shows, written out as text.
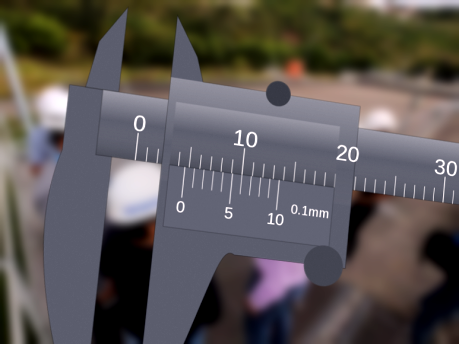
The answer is 4.6 mm
